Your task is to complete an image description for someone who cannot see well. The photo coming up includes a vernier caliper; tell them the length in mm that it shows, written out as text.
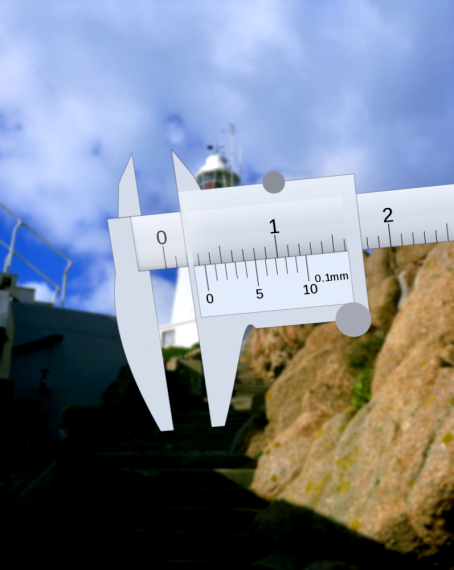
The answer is 3.5 mm
